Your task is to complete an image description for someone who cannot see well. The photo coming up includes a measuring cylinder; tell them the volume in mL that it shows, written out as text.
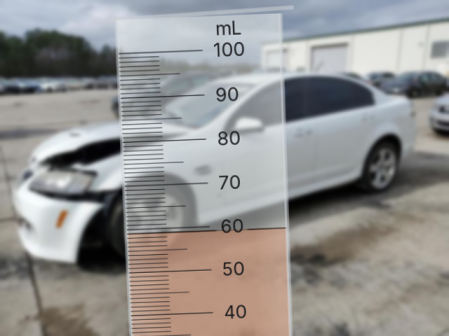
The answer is 59 mL
